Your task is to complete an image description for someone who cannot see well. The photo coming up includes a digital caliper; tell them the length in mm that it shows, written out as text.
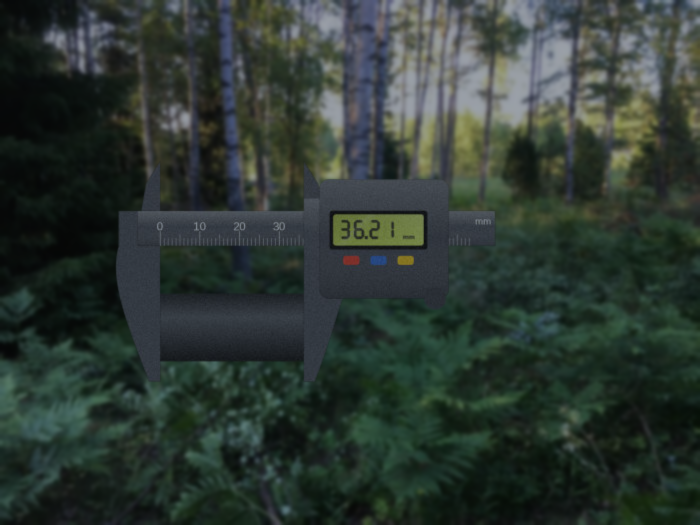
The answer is 36.21 mm
